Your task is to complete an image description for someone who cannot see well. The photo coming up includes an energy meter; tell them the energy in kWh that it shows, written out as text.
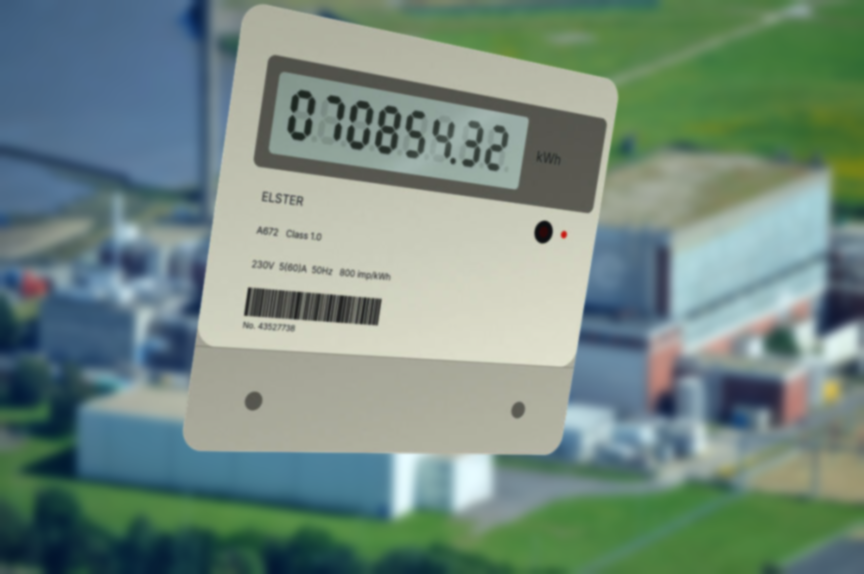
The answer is 70854.32 kWh
